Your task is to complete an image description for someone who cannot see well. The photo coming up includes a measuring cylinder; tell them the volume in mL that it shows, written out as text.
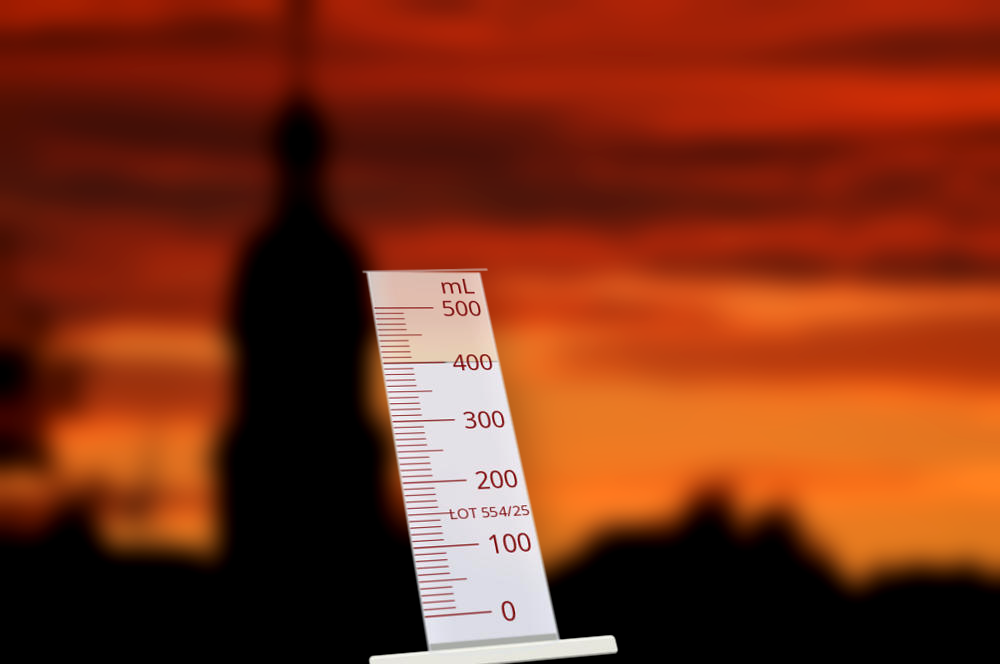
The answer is 400 mL
